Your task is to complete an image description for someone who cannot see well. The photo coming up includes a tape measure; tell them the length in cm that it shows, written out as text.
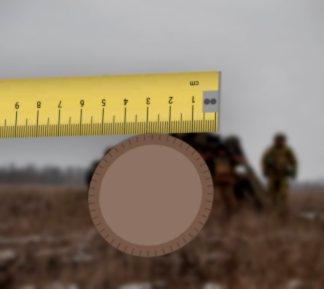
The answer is 5.5 cm
